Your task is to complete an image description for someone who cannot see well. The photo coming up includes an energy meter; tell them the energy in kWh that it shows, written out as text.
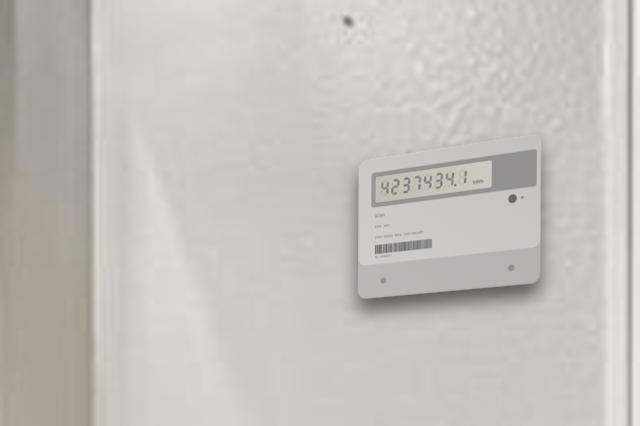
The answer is 4237434.1 kWh
